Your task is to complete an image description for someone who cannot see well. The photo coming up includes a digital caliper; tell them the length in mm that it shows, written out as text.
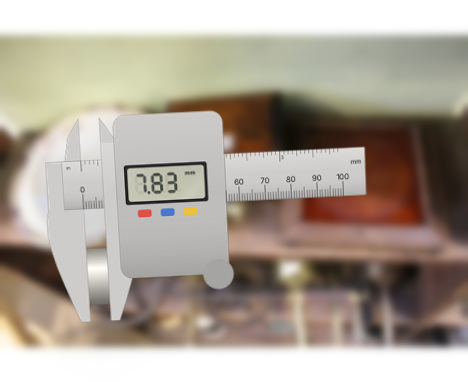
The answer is 7.83 mm
